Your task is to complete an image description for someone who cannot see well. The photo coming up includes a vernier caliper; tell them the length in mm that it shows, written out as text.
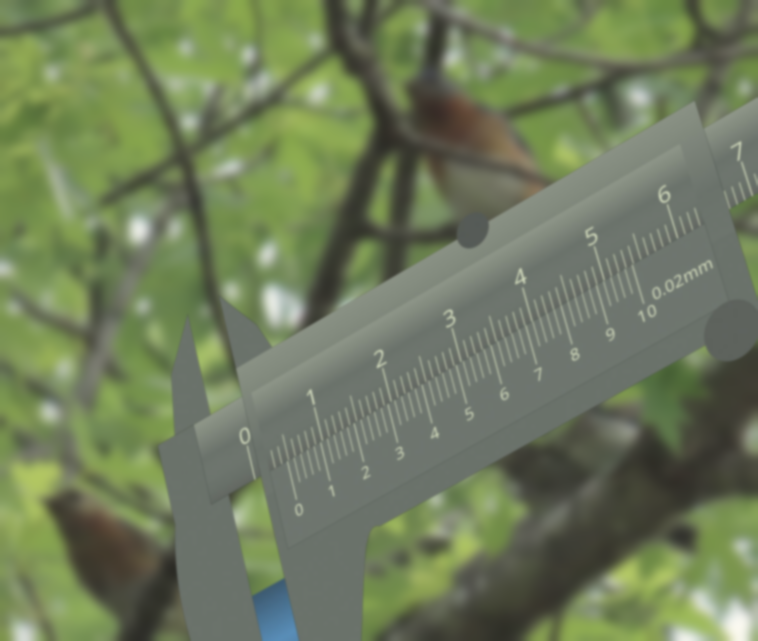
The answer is 4.8 mm
